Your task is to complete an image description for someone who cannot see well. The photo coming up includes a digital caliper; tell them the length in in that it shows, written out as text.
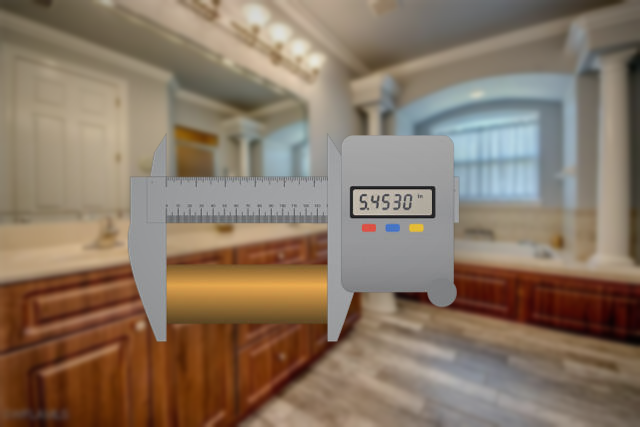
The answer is 5.4530 in
